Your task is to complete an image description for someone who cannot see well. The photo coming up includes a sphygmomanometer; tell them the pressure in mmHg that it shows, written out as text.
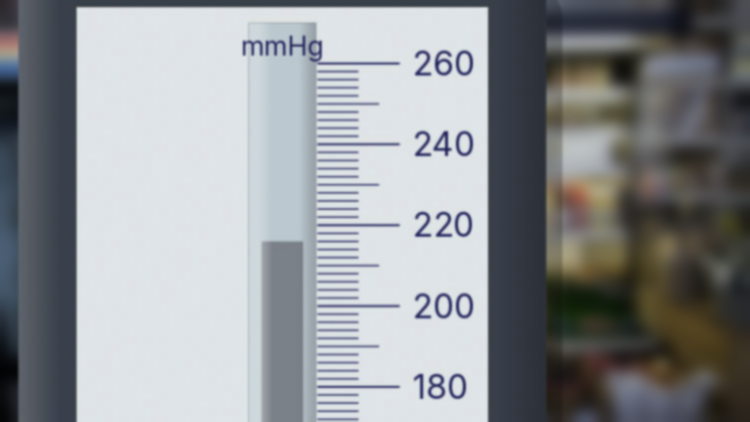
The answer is 216 mmHg
